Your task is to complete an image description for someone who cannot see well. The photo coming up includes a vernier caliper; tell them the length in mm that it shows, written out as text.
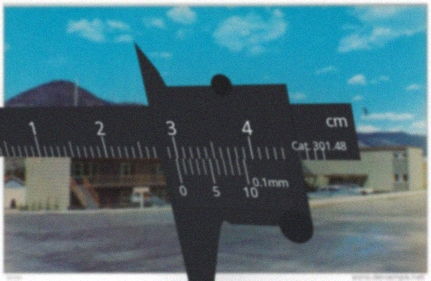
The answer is 29.8 mm
